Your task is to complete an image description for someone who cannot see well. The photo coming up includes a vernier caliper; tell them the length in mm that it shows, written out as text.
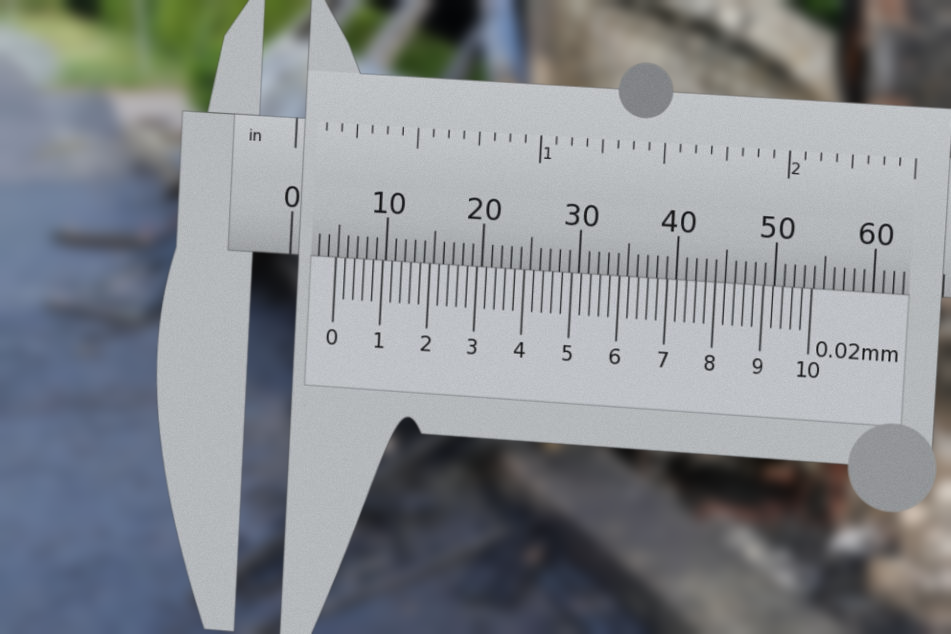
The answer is 4.8 mm
